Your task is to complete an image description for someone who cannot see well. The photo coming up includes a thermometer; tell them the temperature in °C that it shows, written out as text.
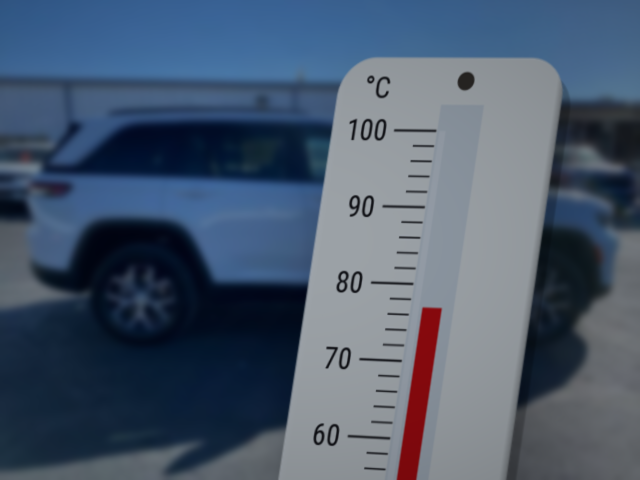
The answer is 77 °C
